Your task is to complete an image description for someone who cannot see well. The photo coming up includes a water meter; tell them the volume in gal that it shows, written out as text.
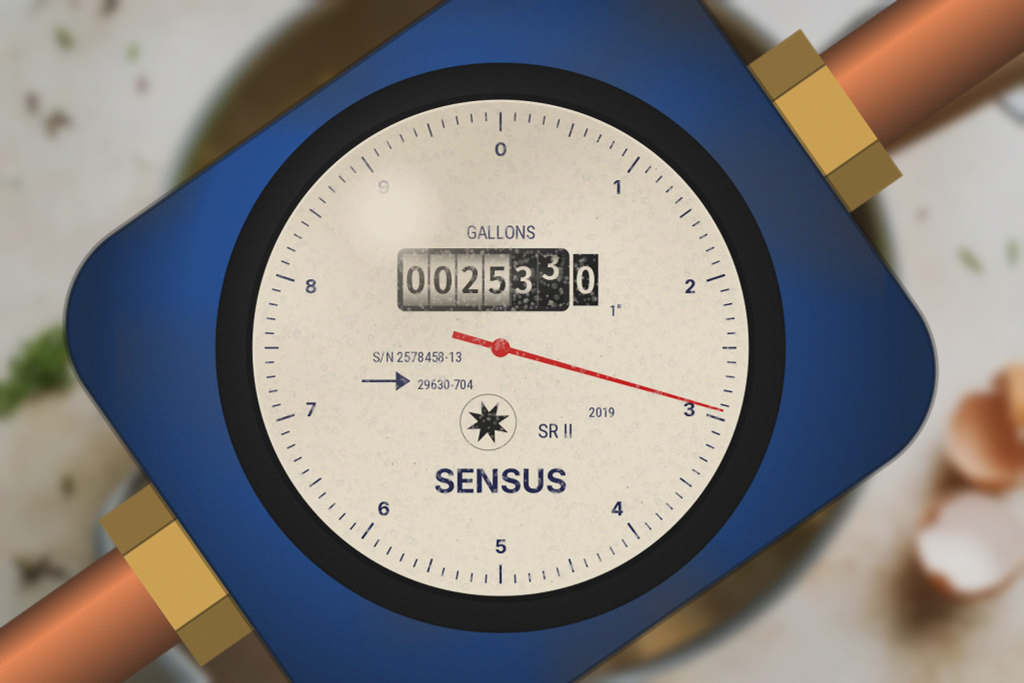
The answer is 25332.9 gal
